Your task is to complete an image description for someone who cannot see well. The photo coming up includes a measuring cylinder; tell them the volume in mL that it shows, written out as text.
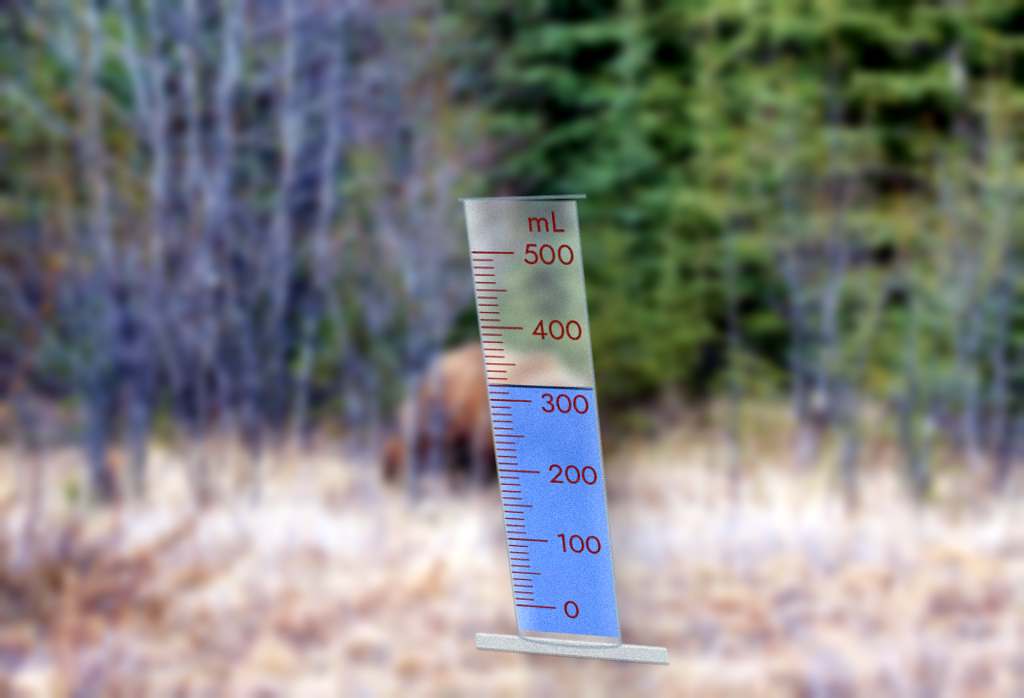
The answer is 320 mL
